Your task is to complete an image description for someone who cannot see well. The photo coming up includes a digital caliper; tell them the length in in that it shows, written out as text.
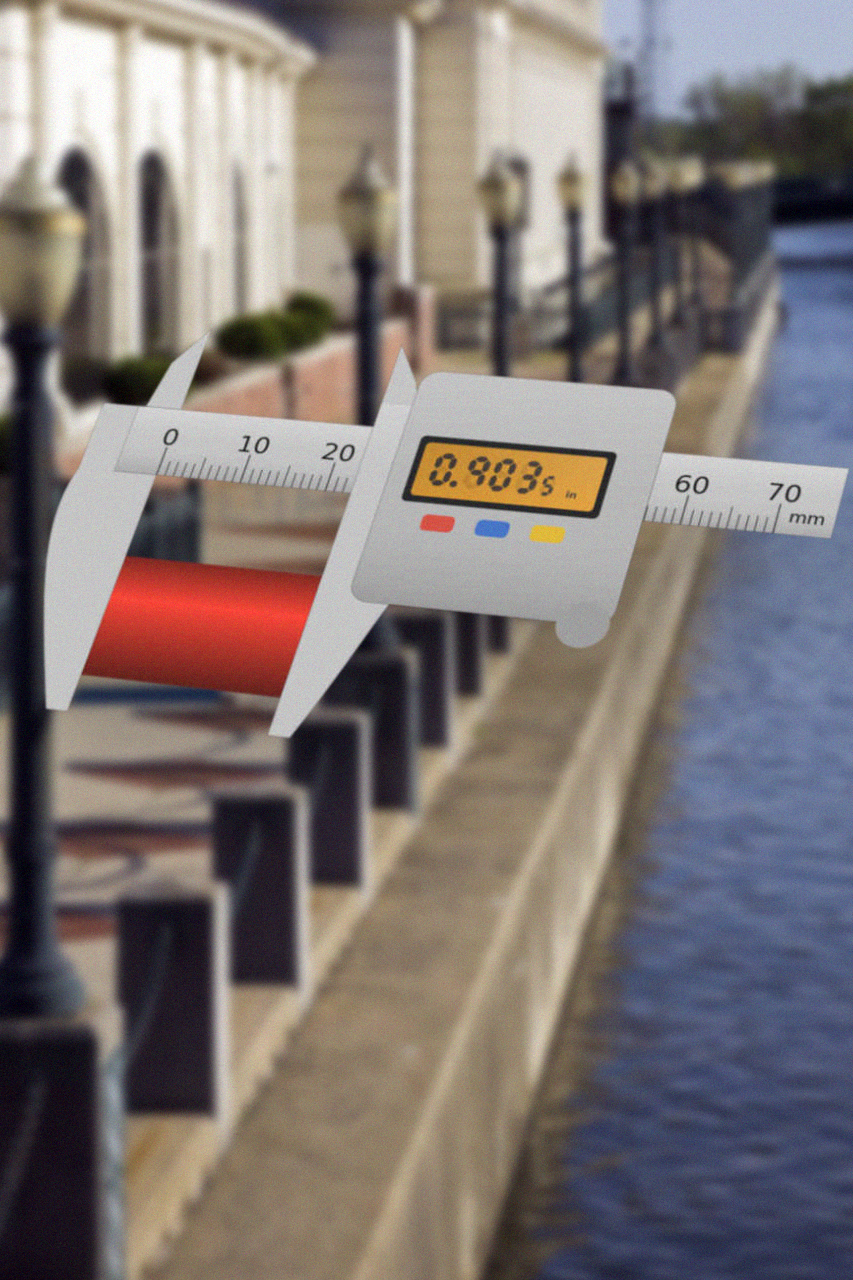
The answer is 0.9035 in
